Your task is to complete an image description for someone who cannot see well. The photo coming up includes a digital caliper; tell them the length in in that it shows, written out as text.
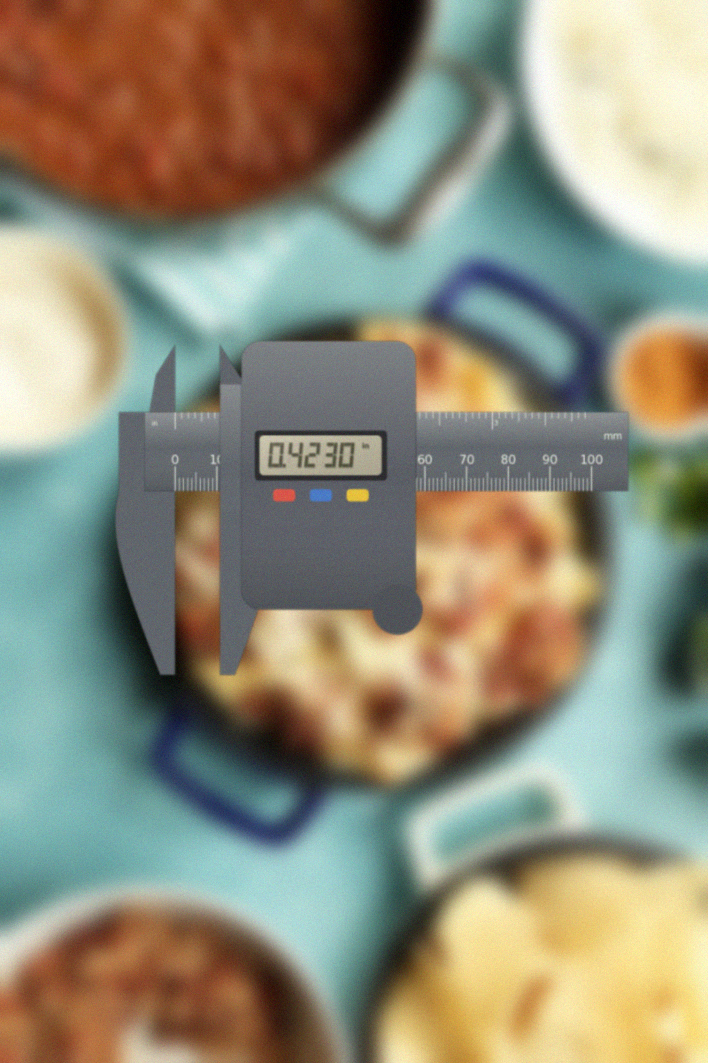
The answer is 0.4230 in
